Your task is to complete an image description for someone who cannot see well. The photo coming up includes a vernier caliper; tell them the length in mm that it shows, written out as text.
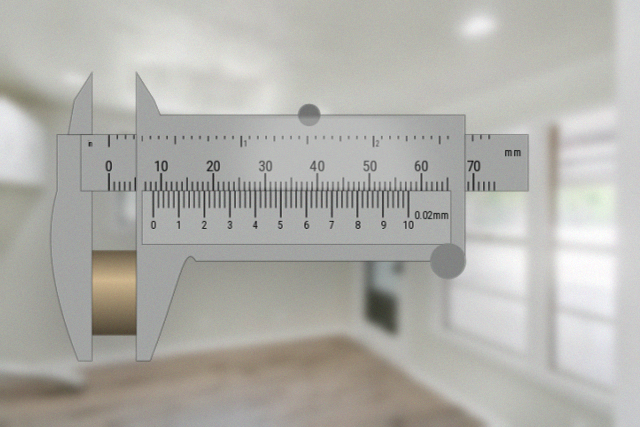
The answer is 8.5 mm
